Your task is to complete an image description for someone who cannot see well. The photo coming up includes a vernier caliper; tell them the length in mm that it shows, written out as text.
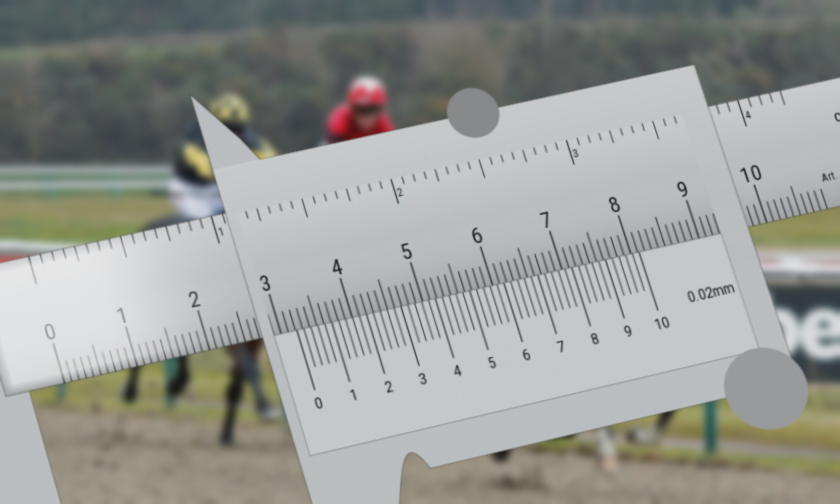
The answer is 32.2 mm
